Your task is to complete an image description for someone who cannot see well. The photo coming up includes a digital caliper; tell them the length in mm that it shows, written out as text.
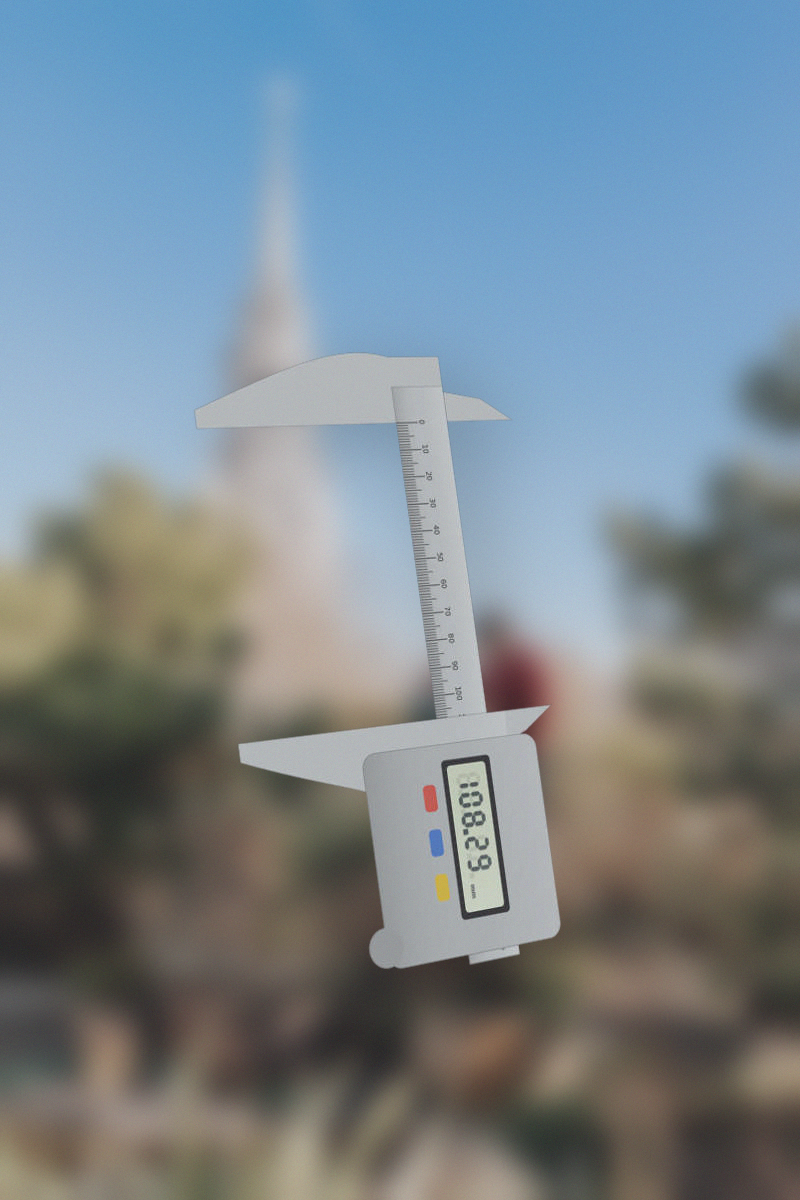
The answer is 108.29 mm
